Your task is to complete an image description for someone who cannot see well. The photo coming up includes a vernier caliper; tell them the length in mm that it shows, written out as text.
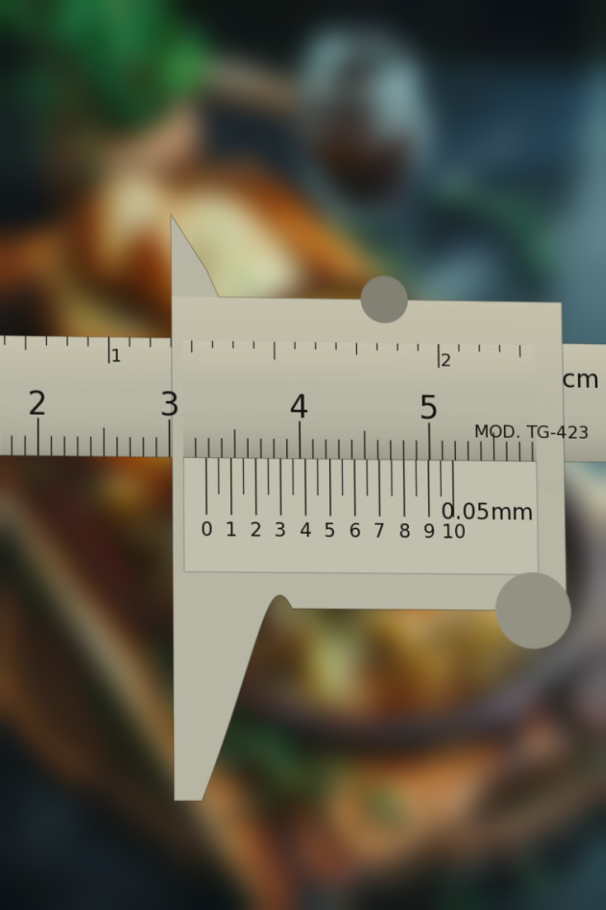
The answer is 32.8 mm
